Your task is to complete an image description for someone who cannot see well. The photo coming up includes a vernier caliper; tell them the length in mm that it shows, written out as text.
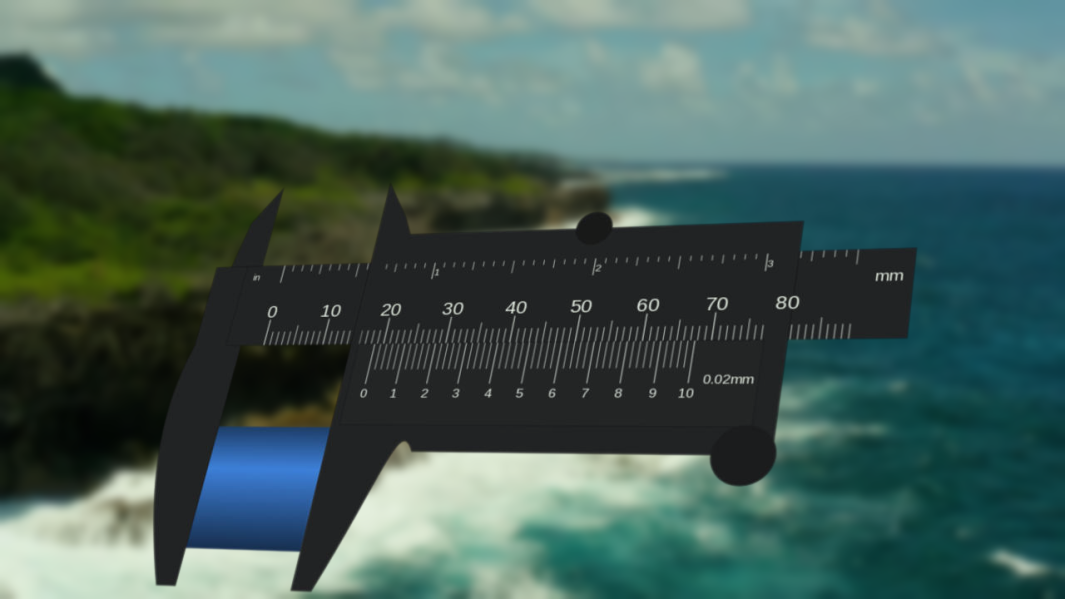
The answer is 18.6 mm
